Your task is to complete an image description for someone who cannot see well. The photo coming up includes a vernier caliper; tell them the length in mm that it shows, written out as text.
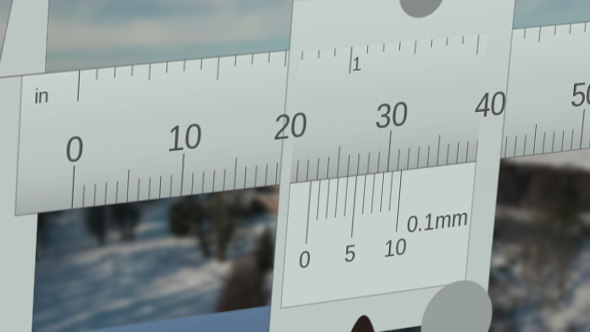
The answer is 22.4 mm
